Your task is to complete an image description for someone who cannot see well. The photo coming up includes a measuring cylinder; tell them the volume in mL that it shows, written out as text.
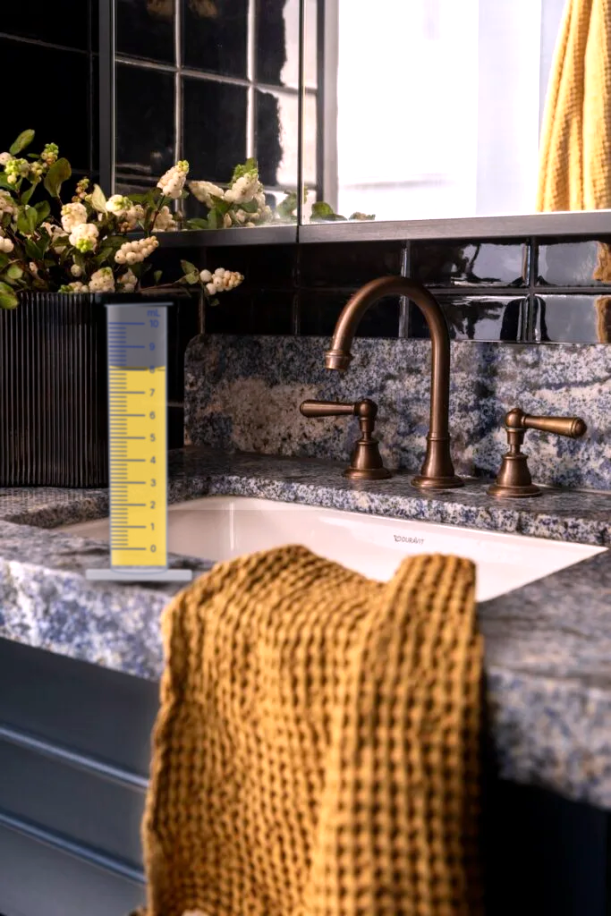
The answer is 8 mL
